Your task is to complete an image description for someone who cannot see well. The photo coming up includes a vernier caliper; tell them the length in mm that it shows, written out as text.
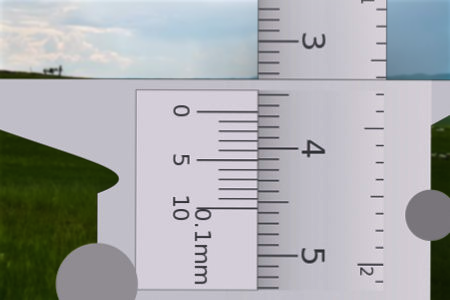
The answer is 36.6 mm
